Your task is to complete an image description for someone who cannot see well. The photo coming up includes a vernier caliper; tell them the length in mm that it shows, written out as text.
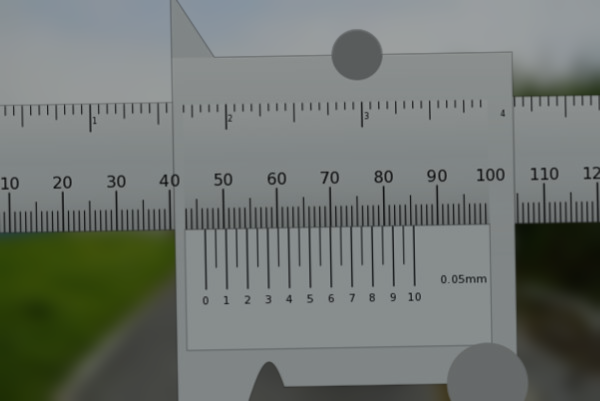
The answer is 46.5 mm
